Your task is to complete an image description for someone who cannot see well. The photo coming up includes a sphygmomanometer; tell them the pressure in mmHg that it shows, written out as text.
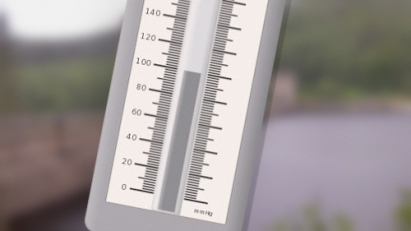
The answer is 100 mmHg
